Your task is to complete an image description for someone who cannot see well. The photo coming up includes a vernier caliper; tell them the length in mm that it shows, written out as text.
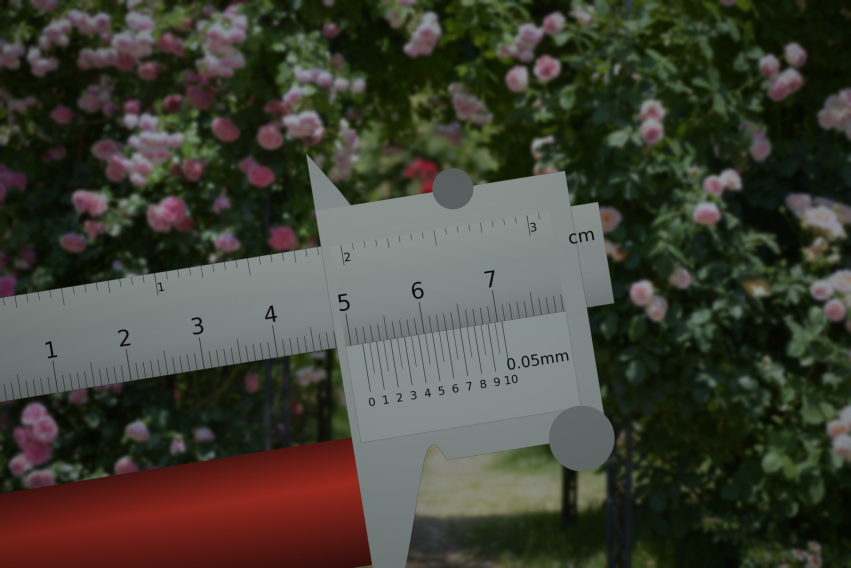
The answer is 51.6 mm
